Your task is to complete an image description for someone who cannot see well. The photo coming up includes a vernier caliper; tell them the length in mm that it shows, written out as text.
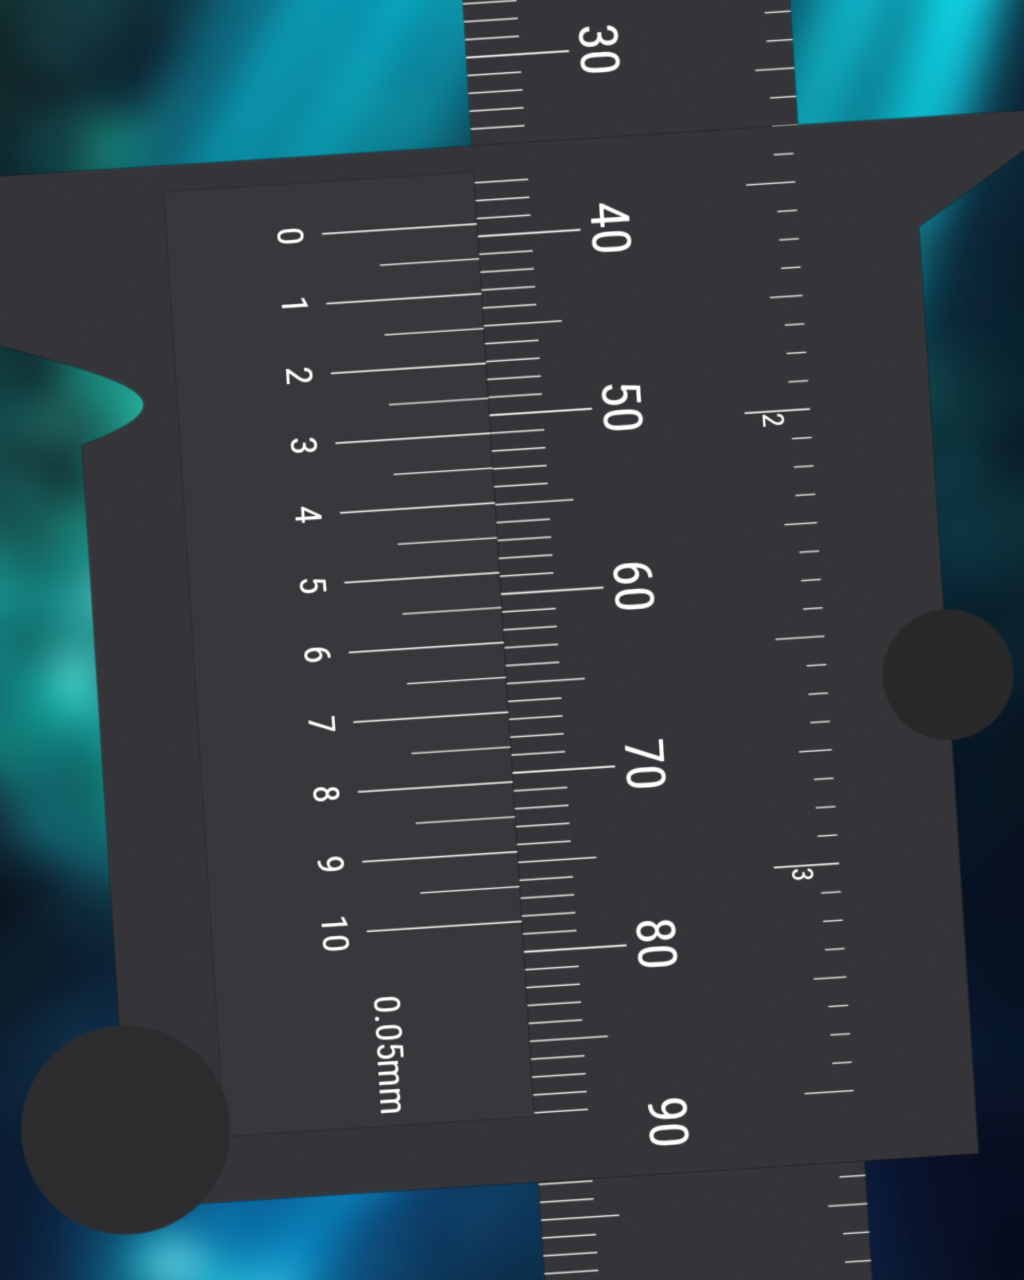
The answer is 39.3 mm
